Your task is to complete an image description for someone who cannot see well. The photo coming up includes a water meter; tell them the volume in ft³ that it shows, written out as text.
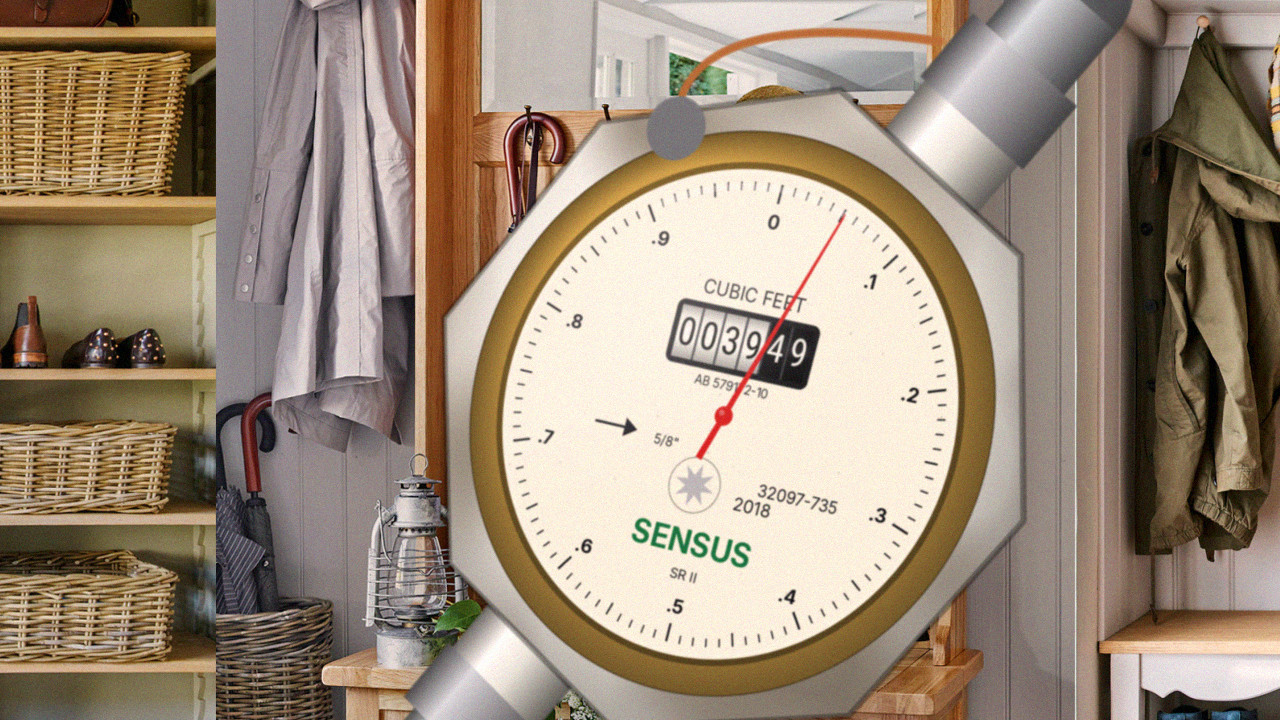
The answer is 3949.05 ft³
